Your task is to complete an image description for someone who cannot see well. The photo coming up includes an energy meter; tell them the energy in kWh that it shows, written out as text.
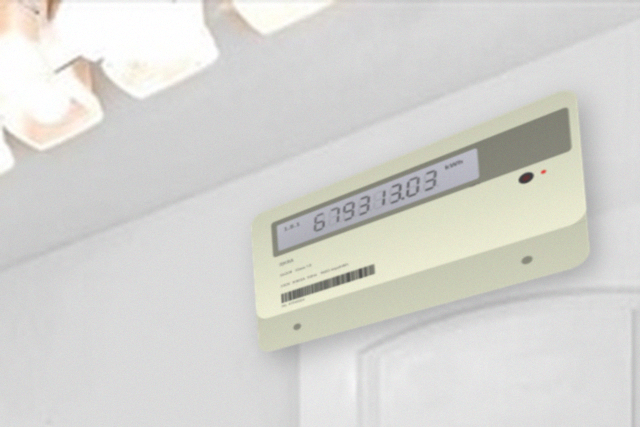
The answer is 679313.03 kWh
